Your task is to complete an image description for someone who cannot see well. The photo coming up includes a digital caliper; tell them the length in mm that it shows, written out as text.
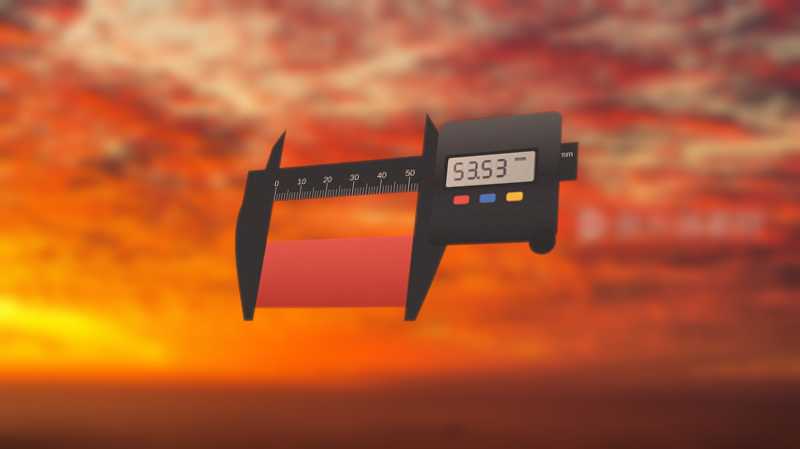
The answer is 53.53 mm
